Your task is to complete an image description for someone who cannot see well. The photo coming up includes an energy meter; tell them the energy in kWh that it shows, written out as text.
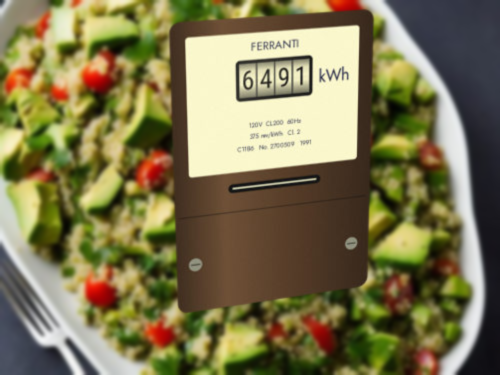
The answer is 6491 kWh
